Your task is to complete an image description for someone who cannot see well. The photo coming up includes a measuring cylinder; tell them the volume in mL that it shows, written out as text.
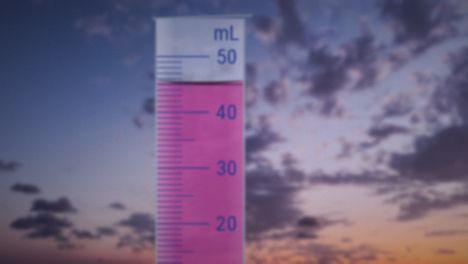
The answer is 45 mL
